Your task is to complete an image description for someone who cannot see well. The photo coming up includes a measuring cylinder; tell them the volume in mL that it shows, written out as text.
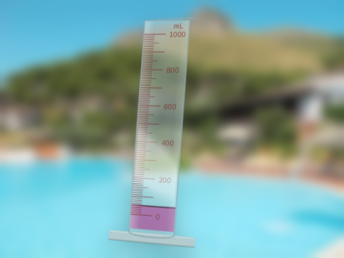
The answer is 50 mL
